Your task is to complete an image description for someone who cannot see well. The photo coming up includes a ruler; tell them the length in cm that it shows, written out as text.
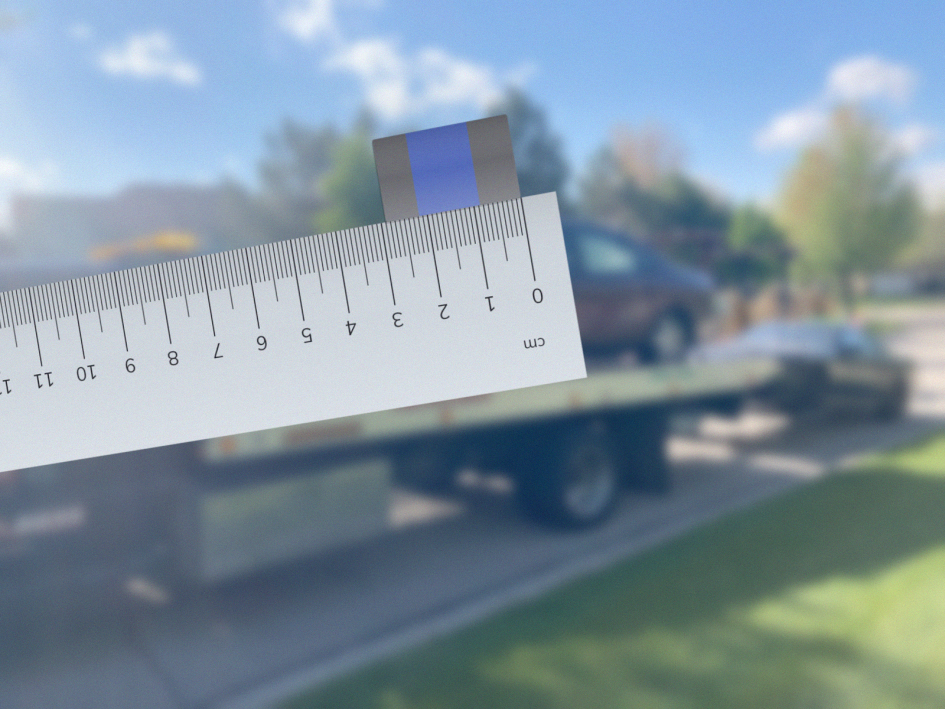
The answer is 2.9 cm
